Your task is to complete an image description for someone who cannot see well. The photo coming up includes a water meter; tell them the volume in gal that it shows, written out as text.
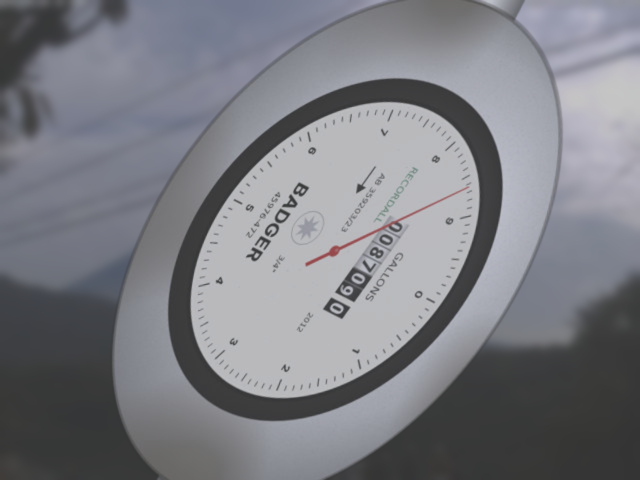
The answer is 87088.6 gal
